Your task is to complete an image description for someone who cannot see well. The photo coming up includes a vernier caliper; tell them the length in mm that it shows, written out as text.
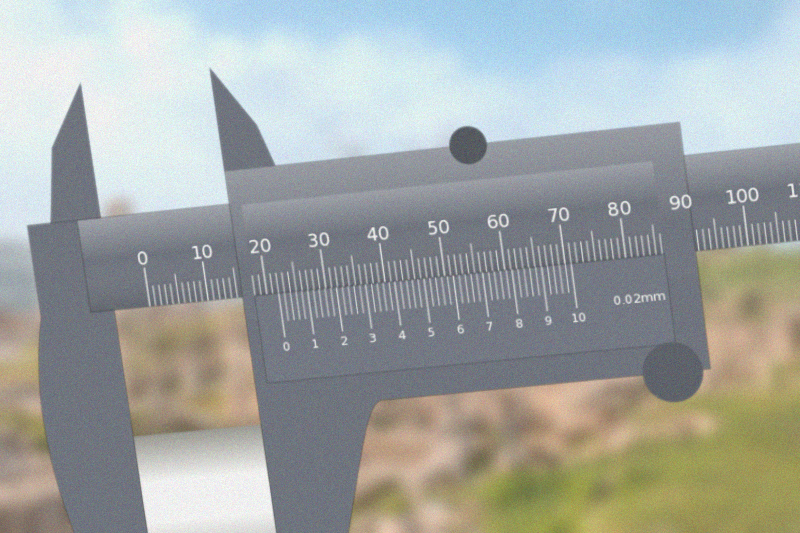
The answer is 22.0 mm
